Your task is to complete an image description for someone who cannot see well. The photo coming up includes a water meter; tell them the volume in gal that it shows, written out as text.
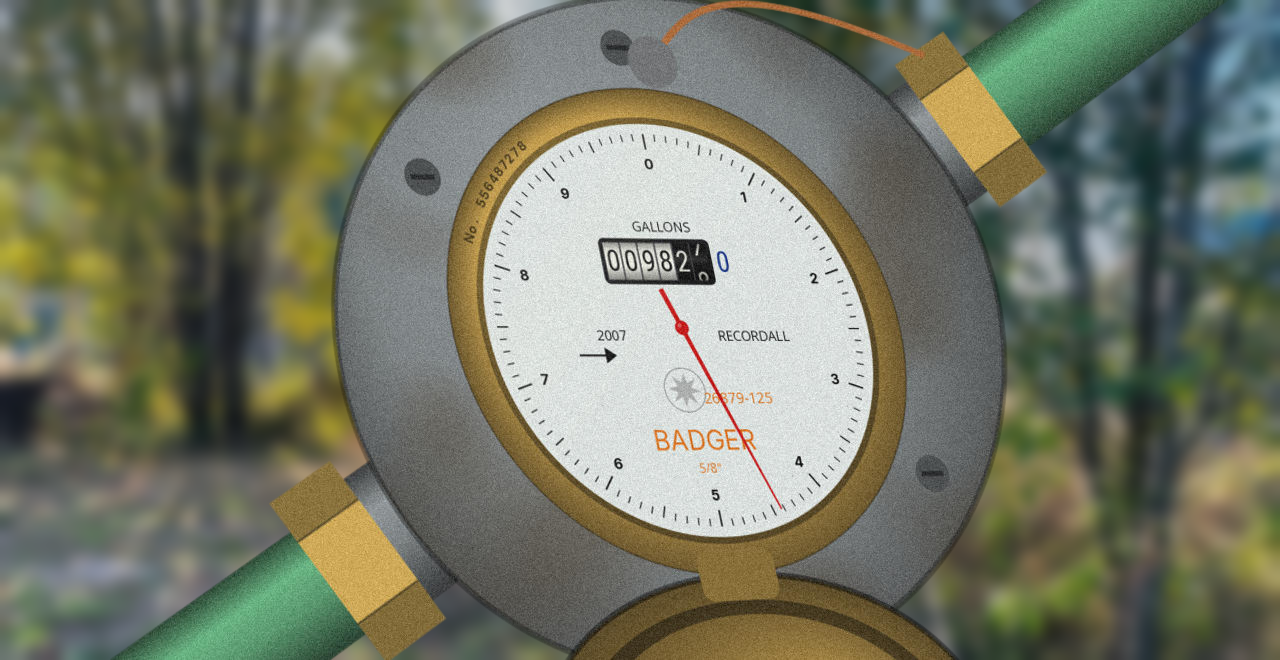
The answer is 98274.4 gal
